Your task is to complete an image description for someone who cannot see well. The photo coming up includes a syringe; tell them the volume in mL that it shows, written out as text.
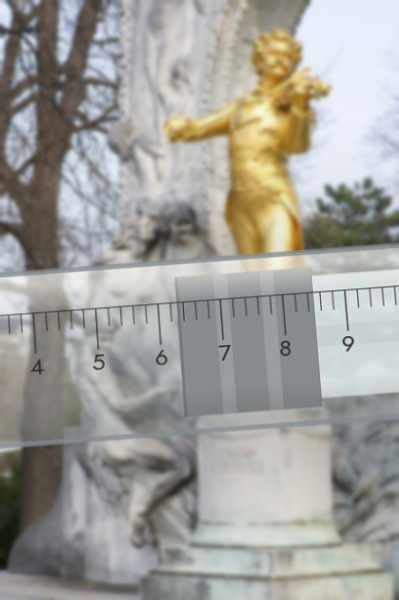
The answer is 6.3 mL
